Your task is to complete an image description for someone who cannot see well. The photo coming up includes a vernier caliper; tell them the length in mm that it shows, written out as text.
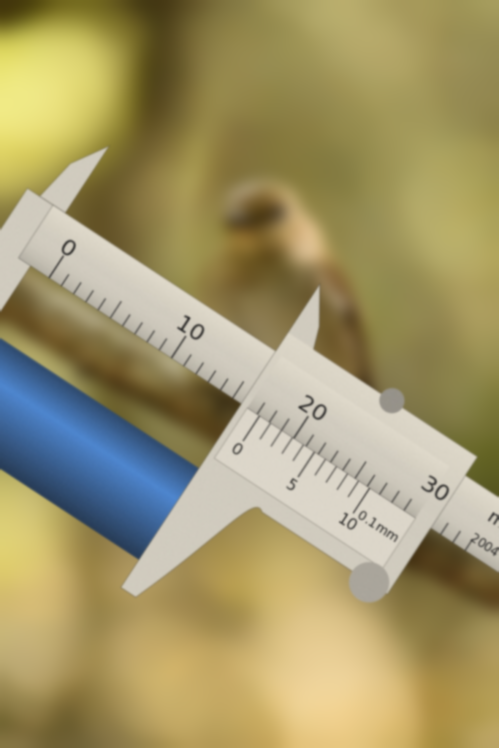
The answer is 17.2 mm
